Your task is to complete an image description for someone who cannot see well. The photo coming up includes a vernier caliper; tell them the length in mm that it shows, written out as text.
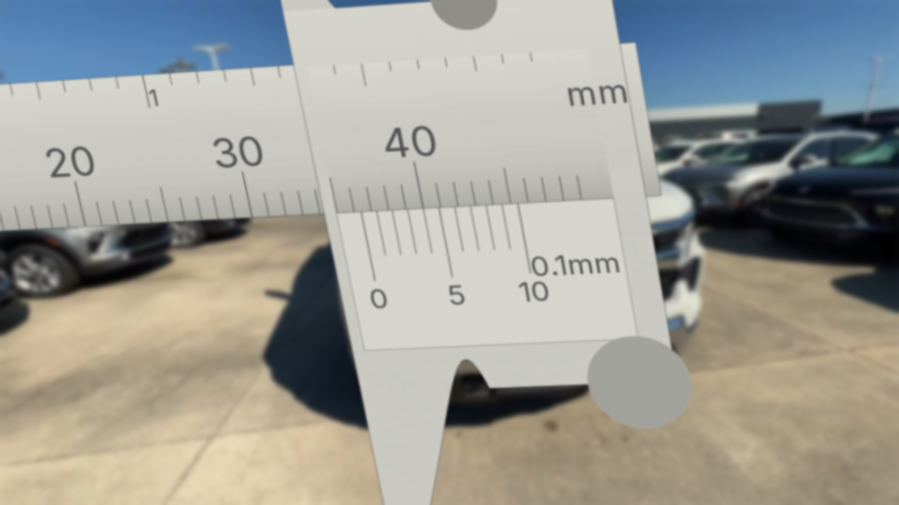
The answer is 36.4 mm
